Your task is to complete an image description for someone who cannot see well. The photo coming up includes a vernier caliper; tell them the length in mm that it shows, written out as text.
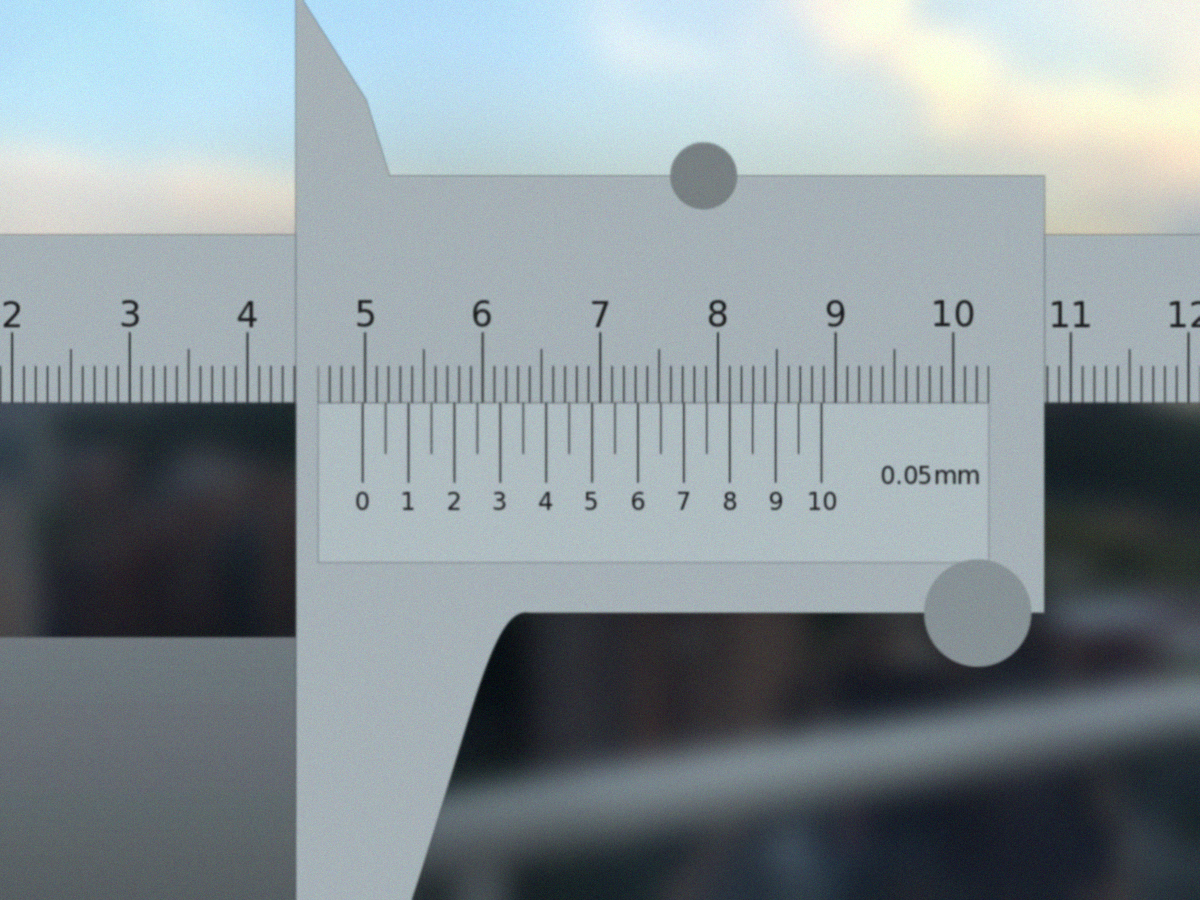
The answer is 49.8 mm
